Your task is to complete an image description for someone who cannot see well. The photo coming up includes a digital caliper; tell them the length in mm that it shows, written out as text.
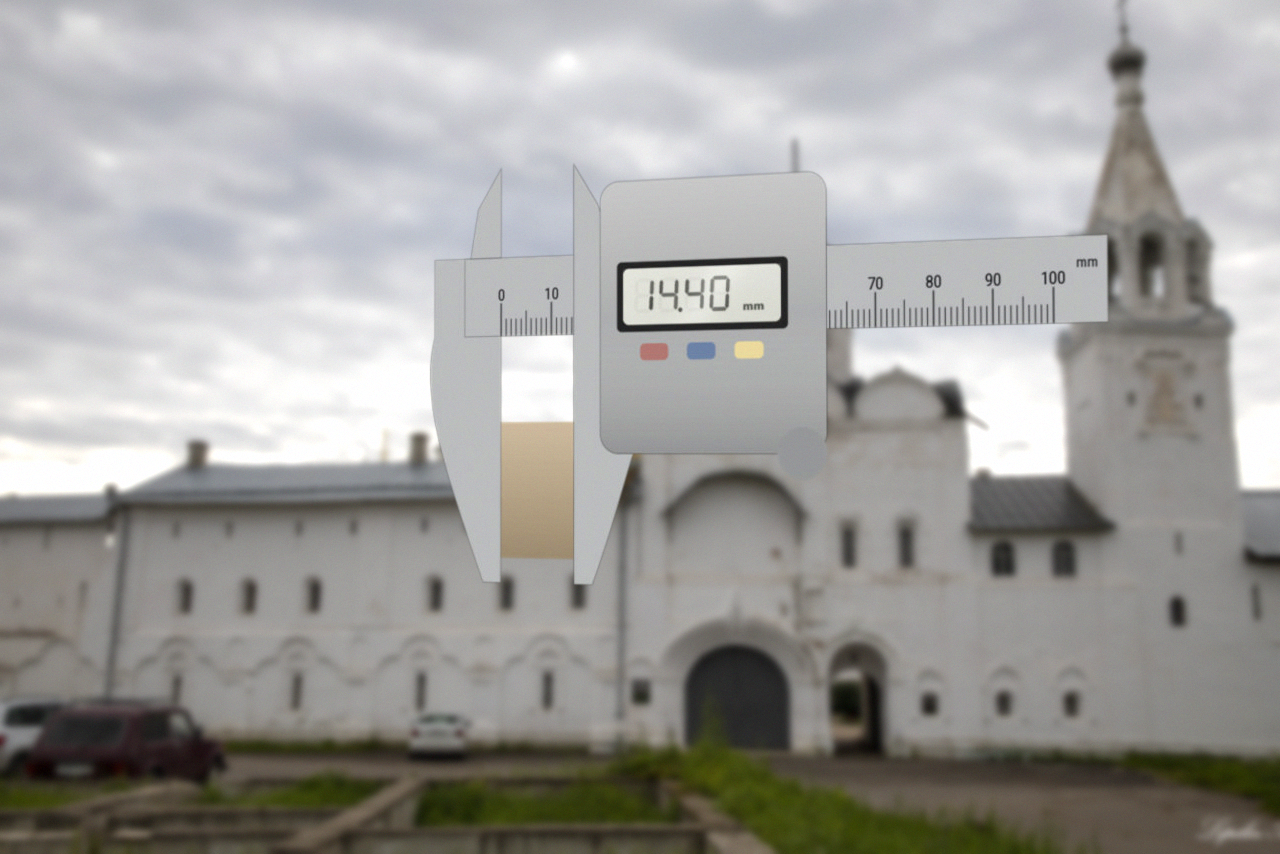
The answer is 14.40 mm
